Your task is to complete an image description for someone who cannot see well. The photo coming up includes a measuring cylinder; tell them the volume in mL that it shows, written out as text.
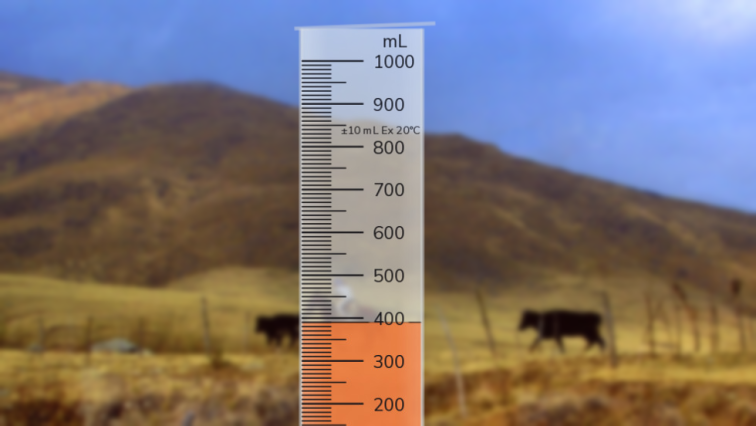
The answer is 390 mL
